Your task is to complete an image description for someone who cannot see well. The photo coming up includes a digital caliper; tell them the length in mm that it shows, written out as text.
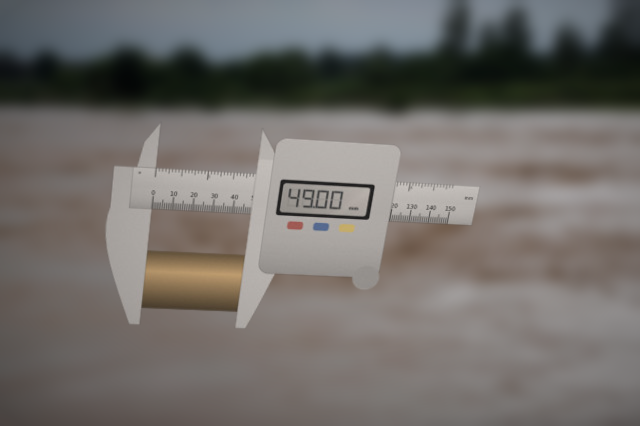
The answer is 49.00 mm
